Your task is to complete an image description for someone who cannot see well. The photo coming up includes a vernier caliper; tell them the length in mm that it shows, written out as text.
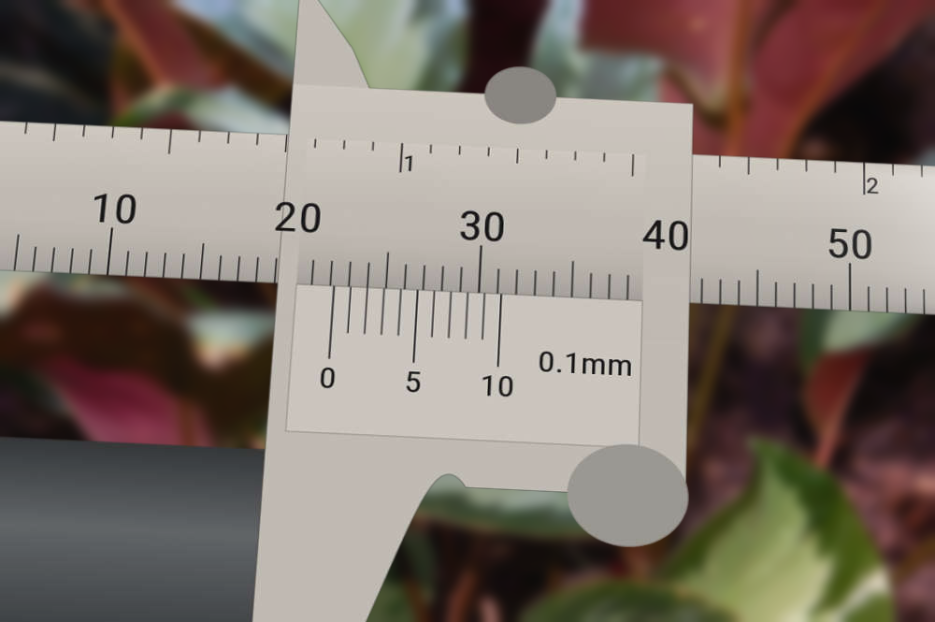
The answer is 22.2 mm
